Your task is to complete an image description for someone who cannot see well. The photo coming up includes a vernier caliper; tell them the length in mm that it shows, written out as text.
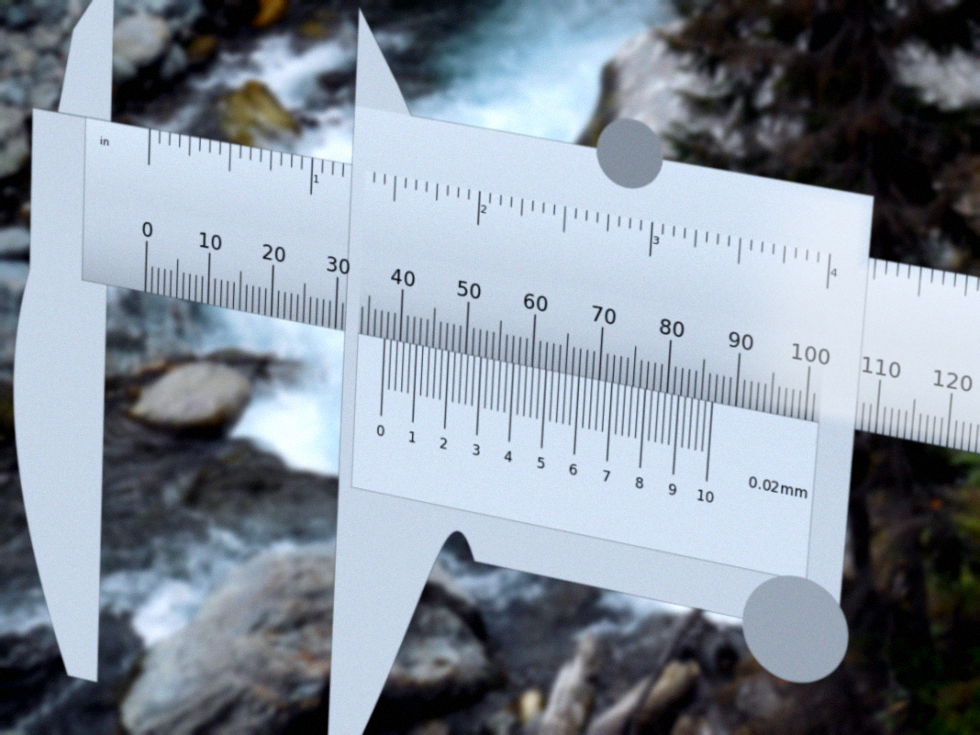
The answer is 37.6 mm
